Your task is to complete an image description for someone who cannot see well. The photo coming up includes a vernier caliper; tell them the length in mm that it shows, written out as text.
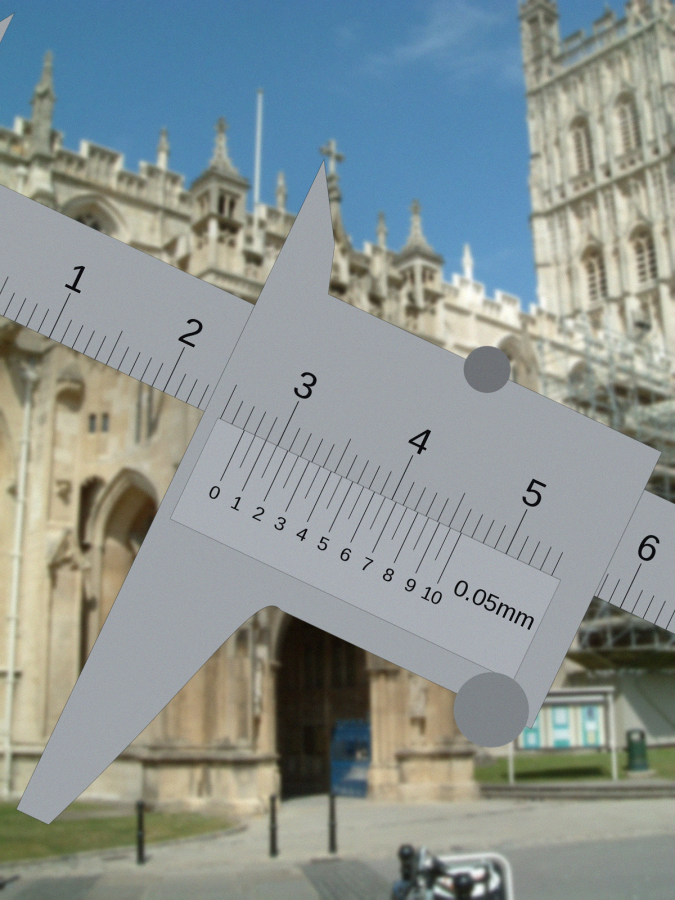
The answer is 27.1 mm
